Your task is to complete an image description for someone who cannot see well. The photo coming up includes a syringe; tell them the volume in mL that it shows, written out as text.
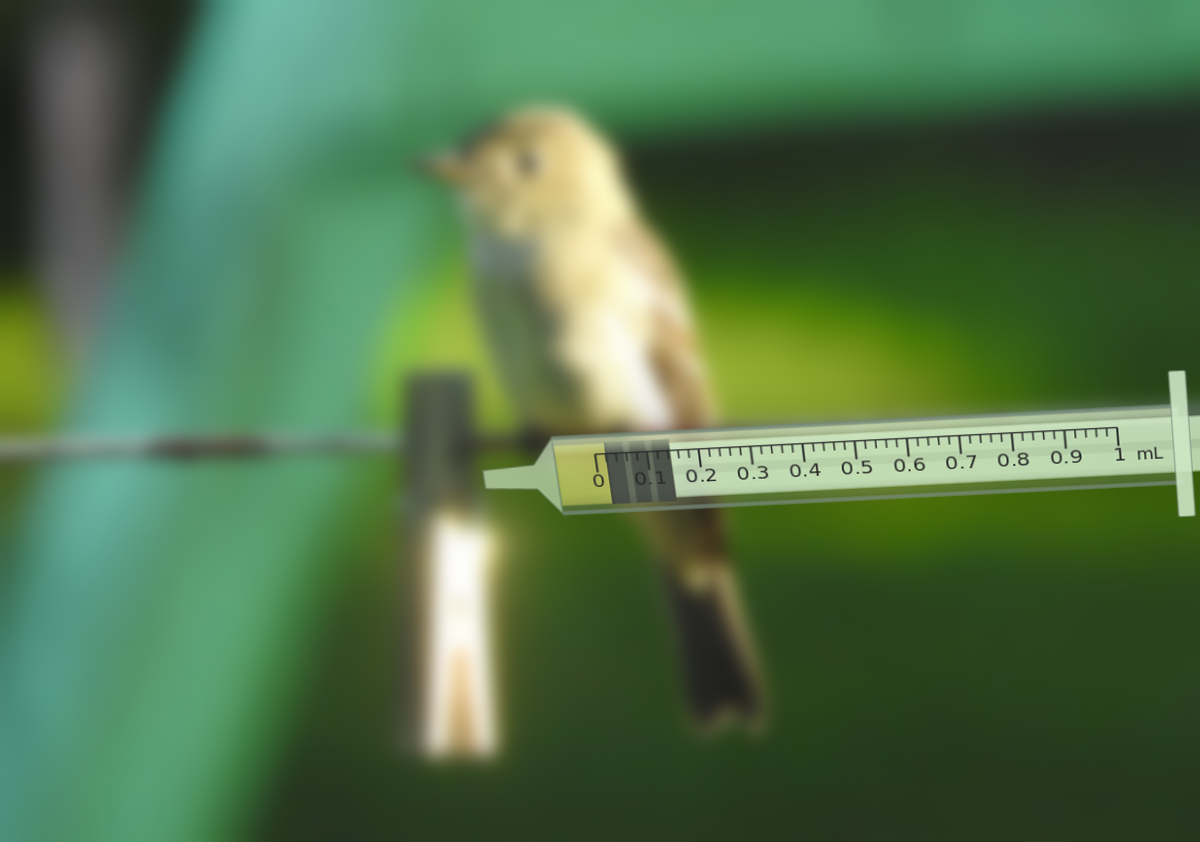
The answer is 0.02 mL
